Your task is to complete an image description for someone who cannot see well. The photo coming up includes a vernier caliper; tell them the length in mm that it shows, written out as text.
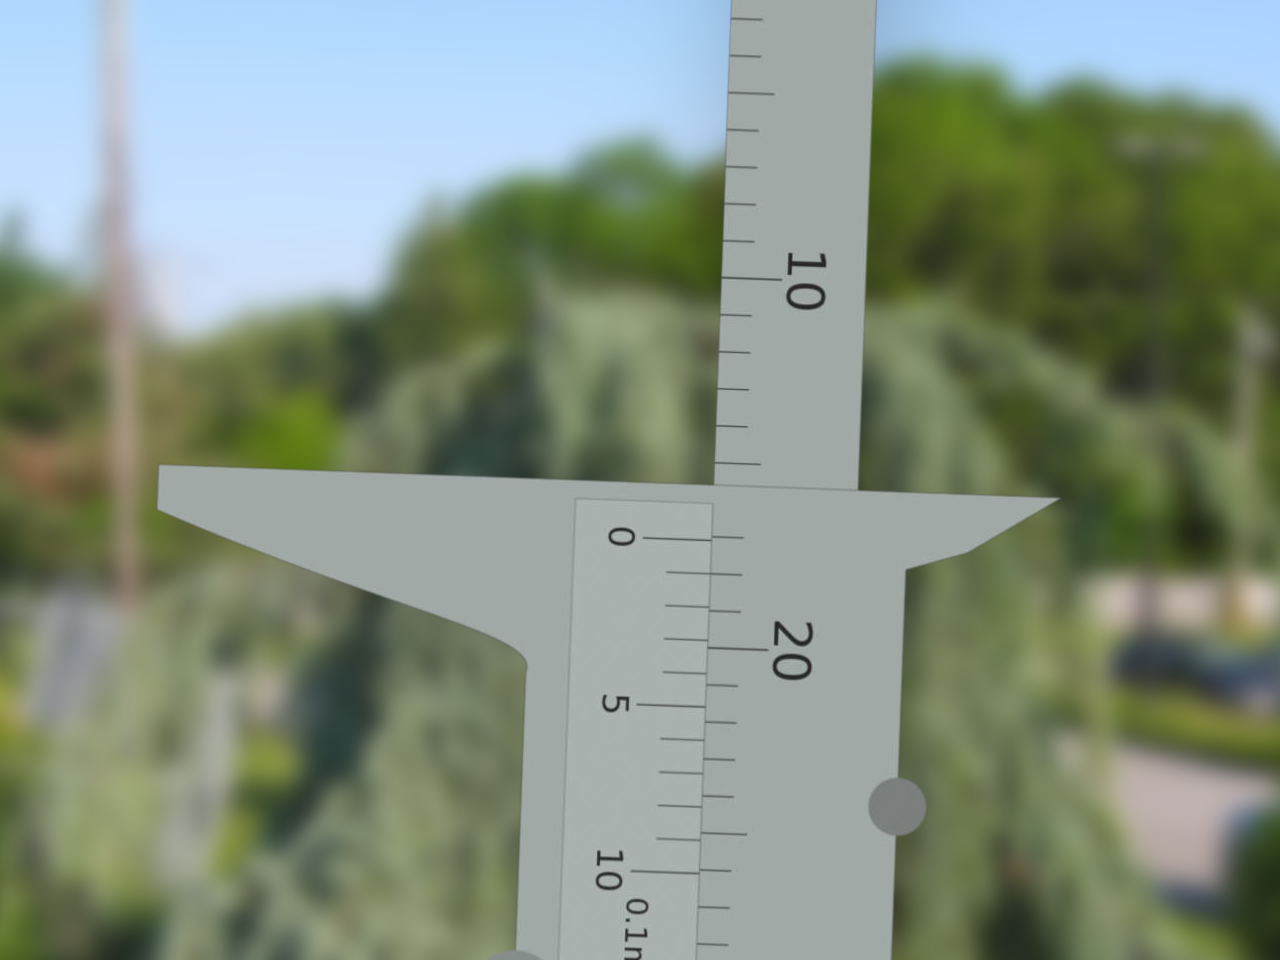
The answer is 17.1 mm
